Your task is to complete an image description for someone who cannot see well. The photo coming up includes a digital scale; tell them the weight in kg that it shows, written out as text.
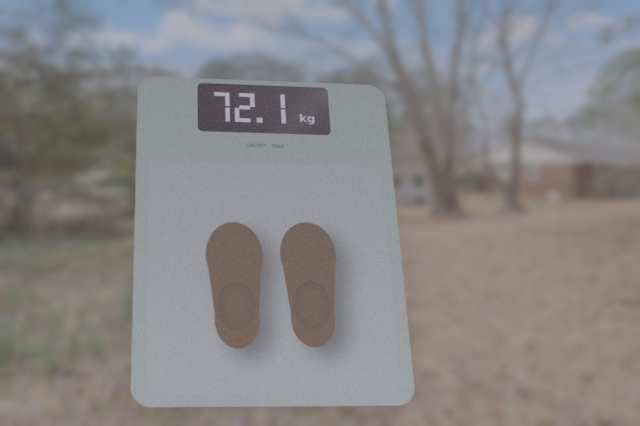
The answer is 72.1 kg
